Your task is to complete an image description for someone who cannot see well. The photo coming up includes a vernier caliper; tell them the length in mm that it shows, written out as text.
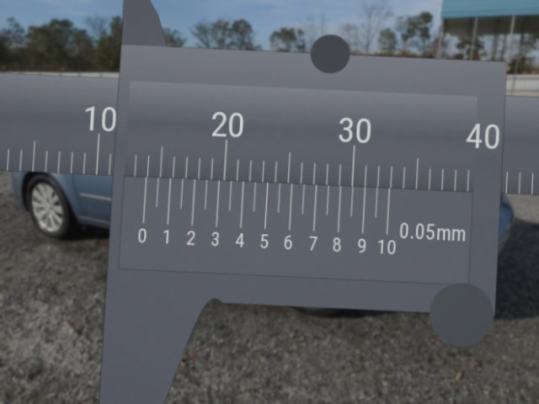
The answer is 13.9 mm
